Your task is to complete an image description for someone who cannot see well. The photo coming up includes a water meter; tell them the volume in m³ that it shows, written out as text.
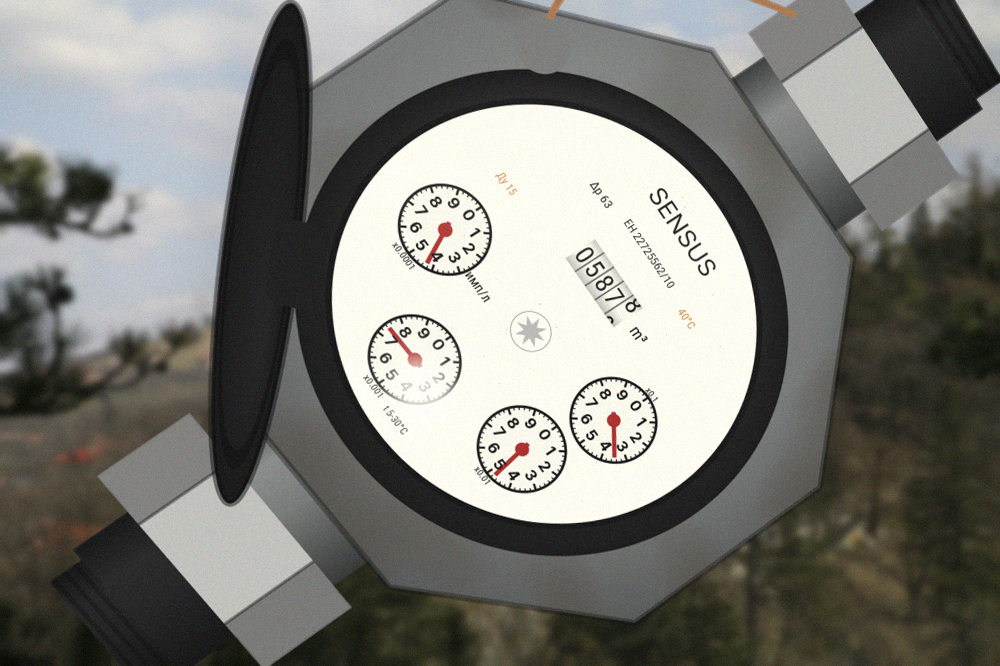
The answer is 5878.3474 m³
